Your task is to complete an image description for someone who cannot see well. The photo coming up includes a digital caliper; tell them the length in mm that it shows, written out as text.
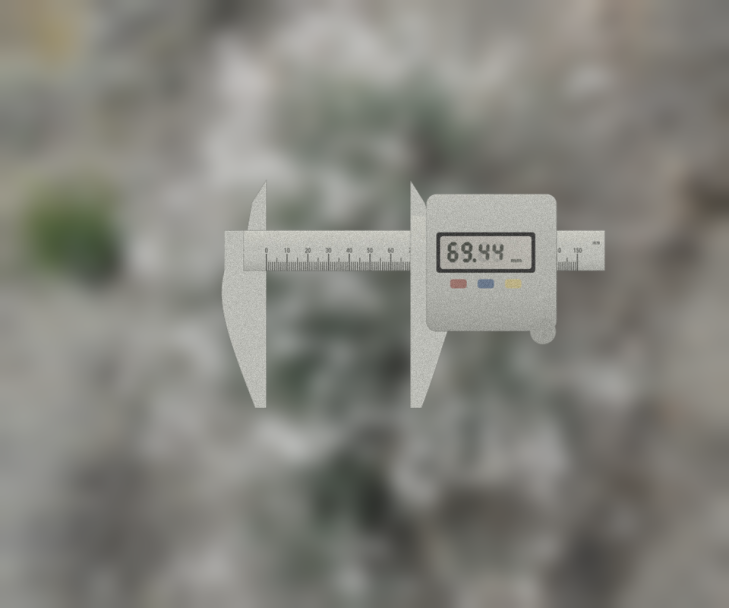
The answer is 69.44 mm
